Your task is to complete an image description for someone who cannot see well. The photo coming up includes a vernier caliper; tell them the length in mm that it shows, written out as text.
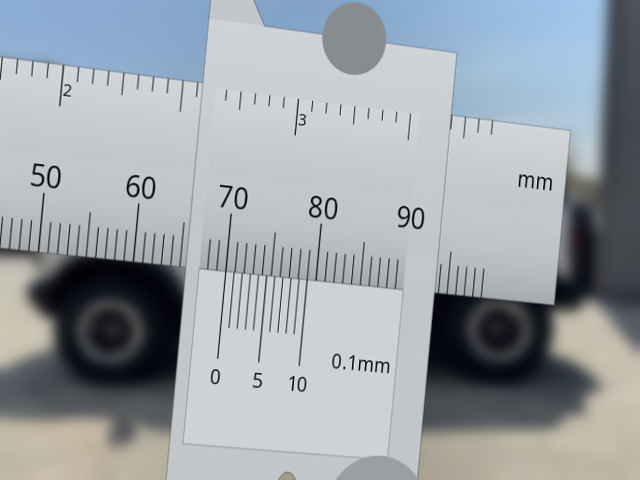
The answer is 70.0 mm
